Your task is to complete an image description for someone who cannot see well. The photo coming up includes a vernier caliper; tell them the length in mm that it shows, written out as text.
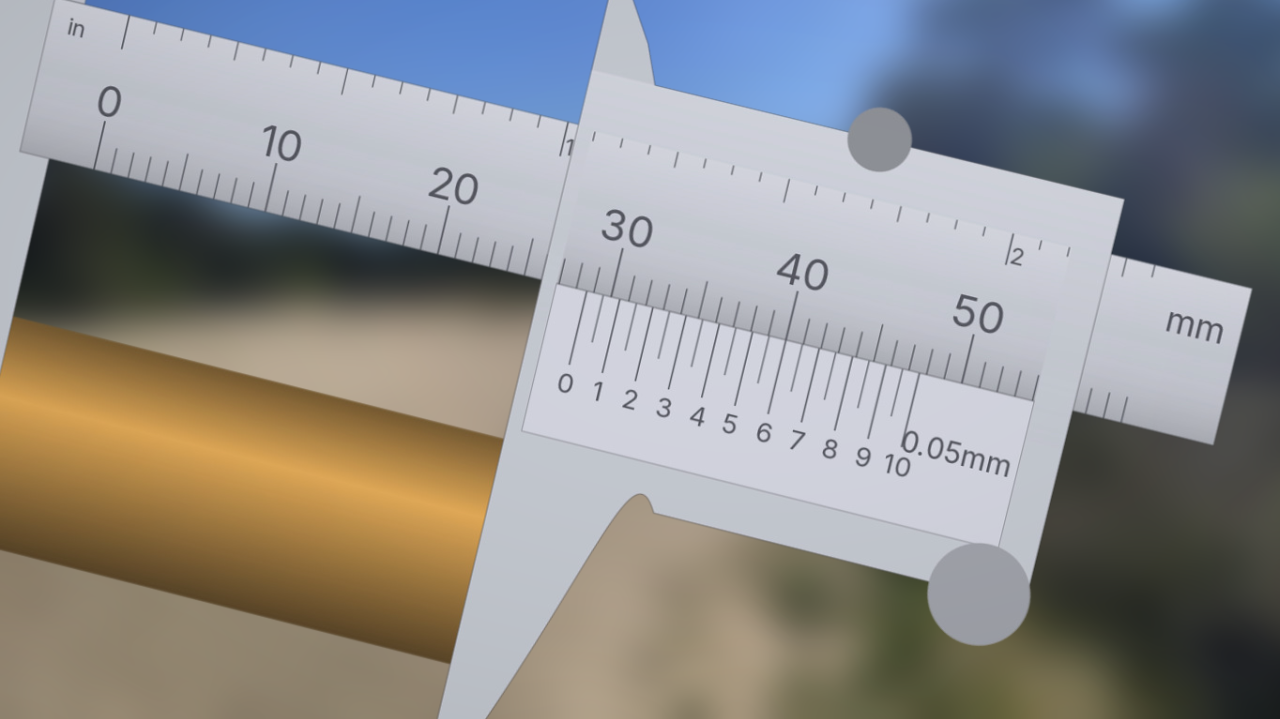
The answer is 28.6 mm
